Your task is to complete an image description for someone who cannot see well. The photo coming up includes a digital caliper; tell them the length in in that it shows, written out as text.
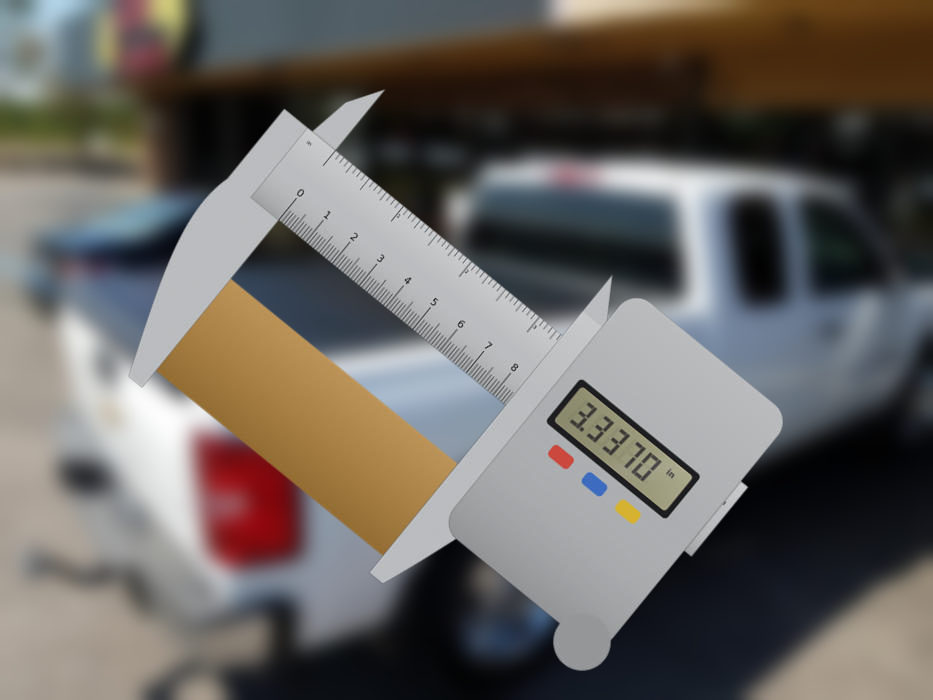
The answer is 3.3370 in
